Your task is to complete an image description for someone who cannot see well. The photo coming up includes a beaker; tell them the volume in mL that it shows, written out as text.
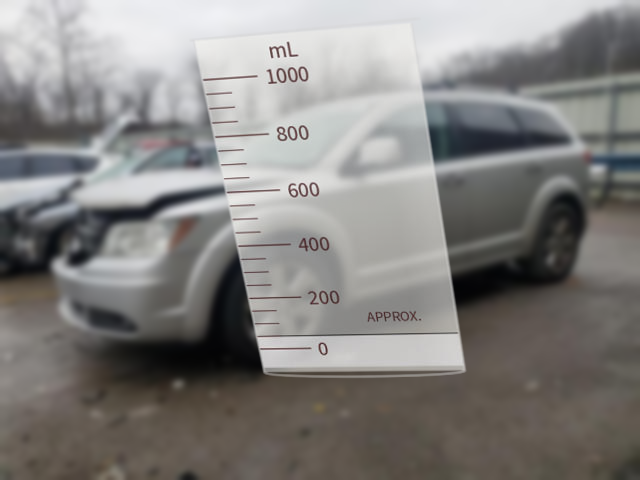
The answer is 50 mL
